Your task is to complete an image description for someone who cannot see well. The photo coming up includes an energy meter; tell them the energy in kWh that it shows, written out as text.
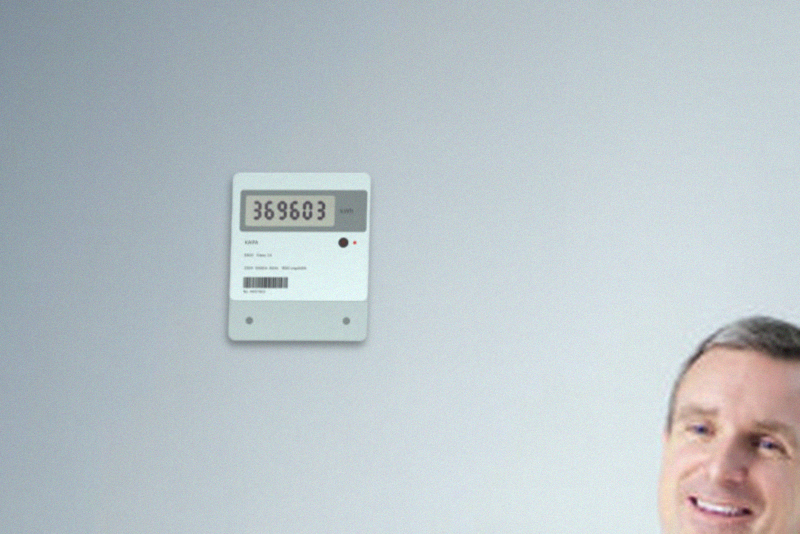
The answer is 369603 kWh
